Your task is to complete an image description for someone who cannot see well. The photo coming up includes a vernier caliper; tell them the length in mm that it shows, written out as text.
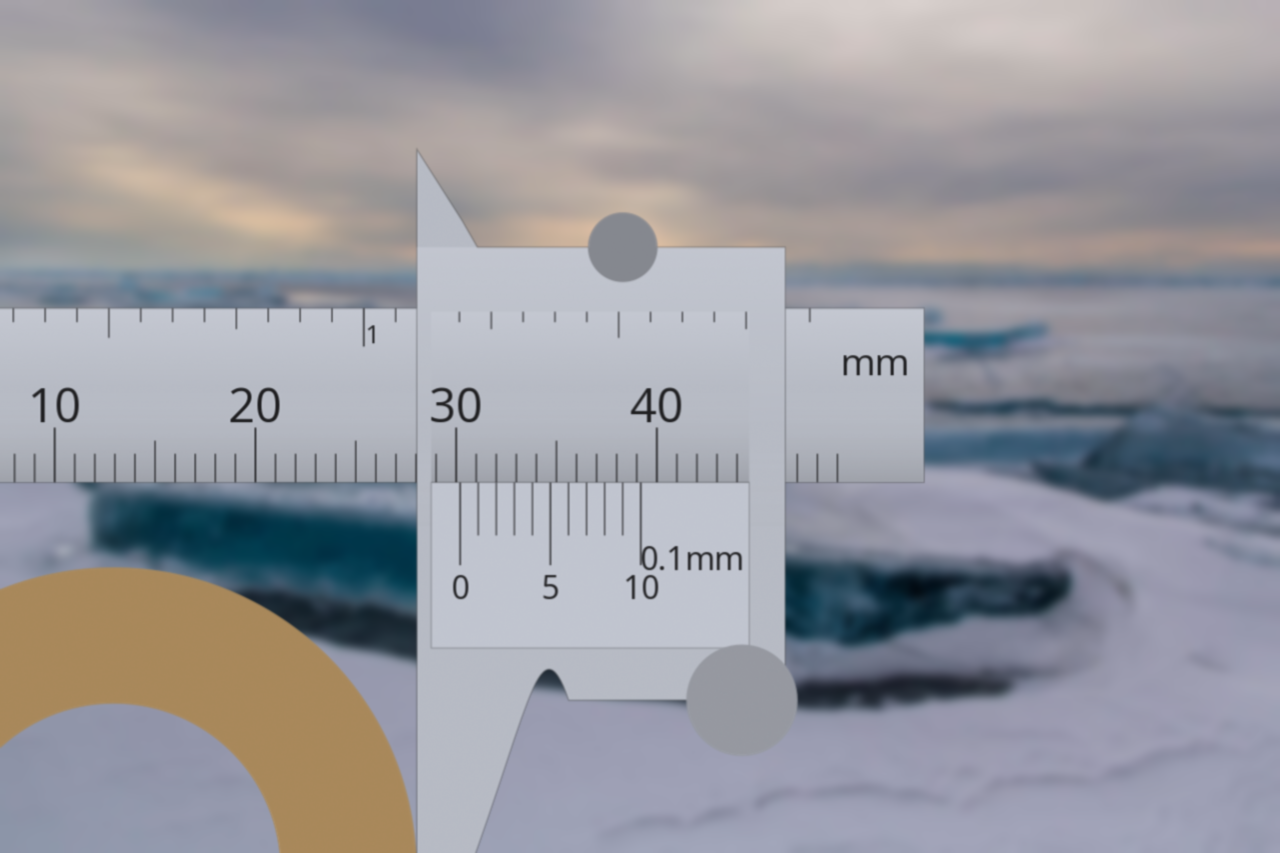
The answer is 30.2 mm
